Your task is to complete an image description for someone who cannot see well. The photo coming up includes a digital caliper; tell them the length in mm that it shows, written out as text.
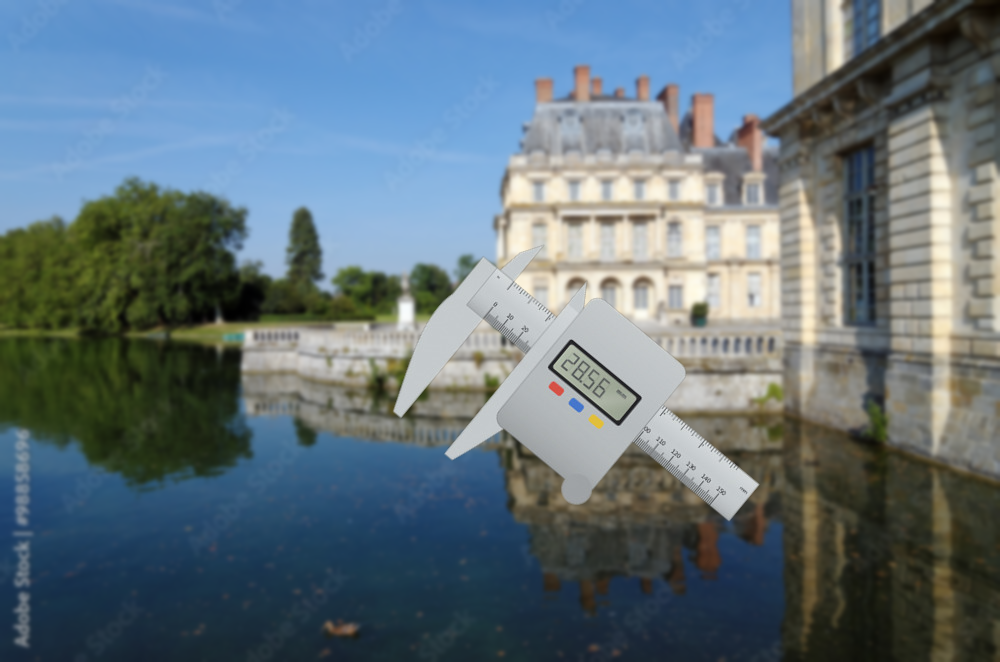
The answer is 28.56 mm
